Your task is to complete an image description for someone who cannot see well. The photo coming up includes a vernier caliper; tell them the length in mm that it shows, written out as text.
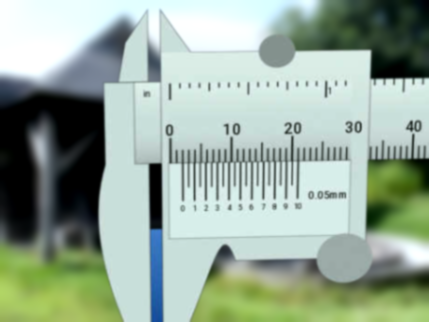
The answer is 2.0 mm
